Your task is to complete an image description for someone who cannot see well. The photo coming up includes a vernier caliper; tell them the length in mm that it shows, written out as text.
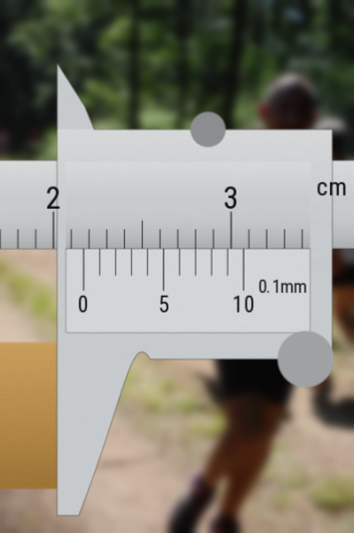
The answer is 21.7 mm
